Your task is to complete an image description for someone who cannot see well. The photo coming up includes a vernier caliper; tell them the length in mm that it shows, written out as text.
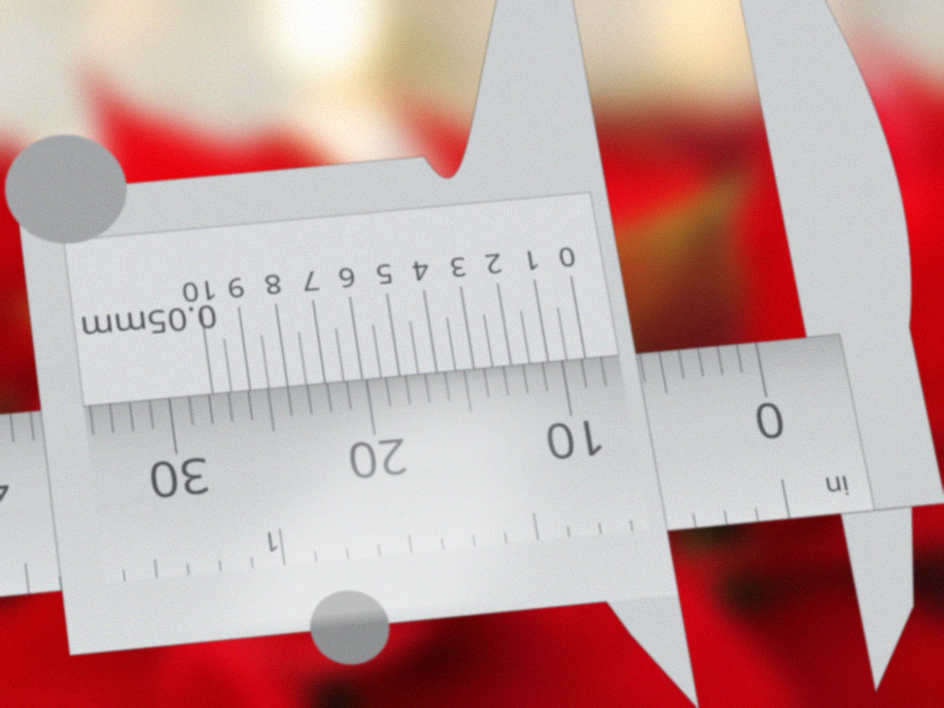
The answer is 8.8 mm
